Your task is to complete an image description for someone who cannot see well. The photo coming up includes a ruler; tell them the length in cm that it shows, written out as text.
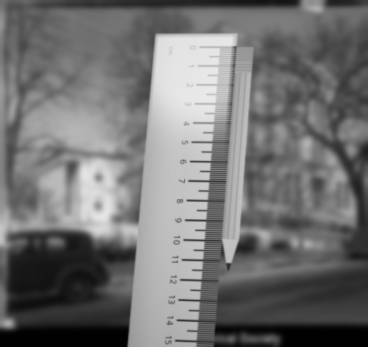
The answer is 11.5 cm
